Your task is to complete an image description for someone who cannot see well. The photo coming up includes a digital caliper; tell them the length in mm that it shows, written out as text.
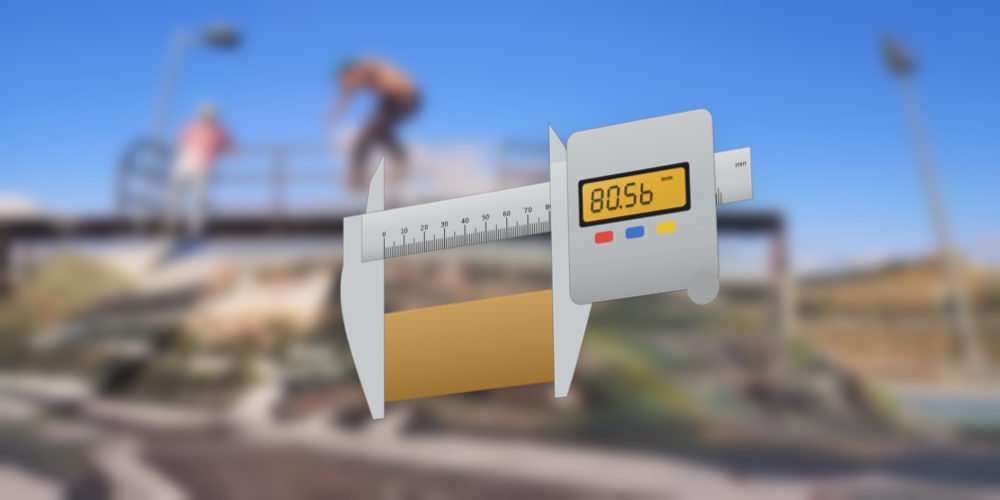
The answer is 80.56 mm
